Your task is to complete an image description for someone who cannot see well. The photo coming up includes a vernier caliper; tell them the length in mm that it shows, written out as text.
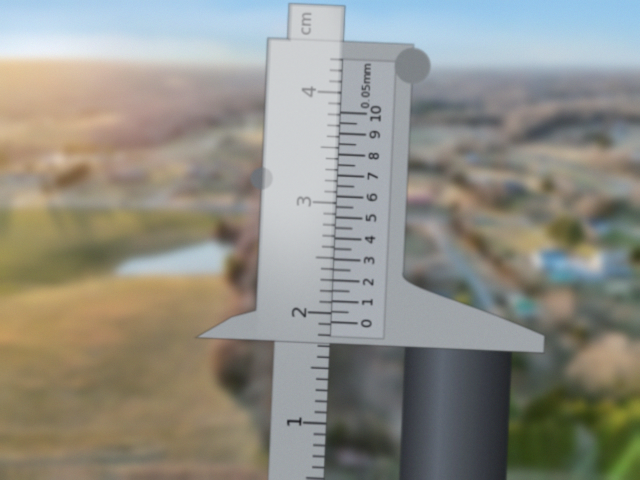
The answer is 19.2 mm
